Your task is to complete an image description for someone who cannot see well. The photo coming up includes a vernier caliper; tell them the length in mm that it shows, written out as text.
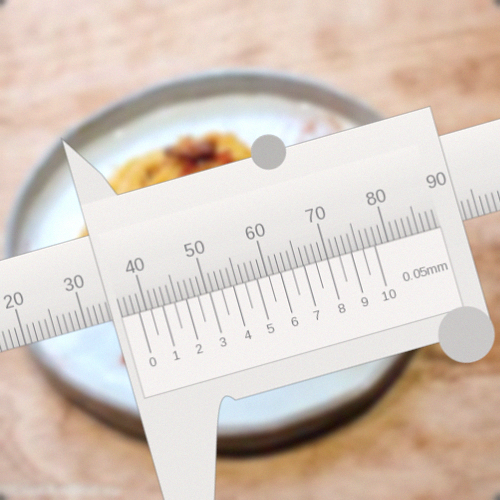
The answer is 38.8 mm
